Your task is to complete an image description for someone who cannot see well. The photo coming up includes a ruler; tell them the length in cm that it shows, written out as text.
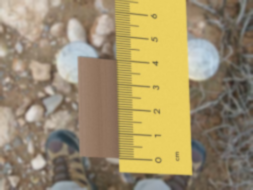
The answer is 4 cm
